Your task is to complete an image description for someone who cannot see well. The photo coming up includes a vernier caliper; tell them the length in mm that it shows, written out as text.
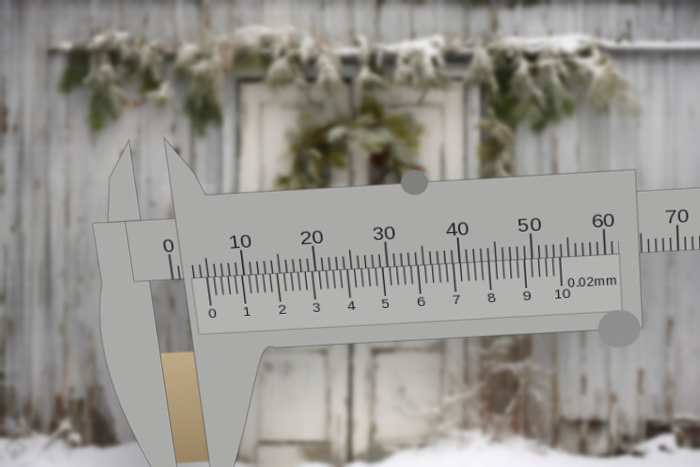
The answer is 4.8 mm
